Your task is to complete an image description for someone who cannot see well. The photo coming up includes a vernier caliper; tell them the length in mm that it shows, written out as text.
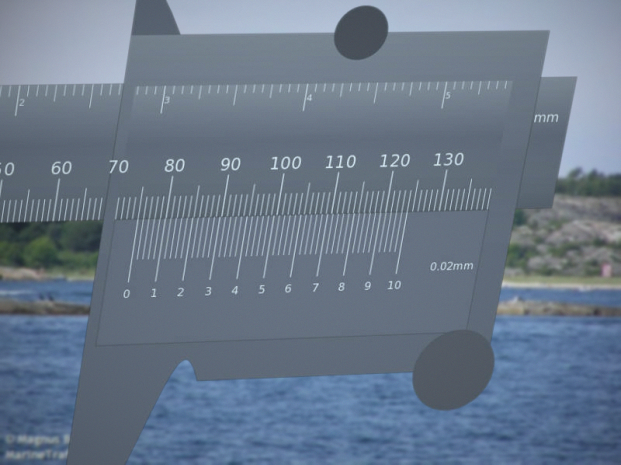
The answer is 75.0 mm
